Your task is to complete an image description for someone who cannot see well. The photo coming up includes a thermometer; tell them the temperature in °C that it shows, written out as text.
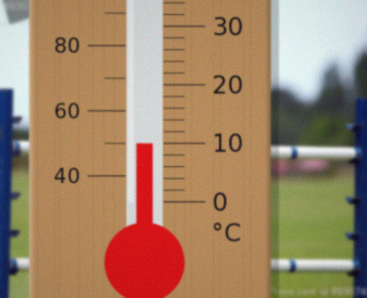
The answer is 10 °C
